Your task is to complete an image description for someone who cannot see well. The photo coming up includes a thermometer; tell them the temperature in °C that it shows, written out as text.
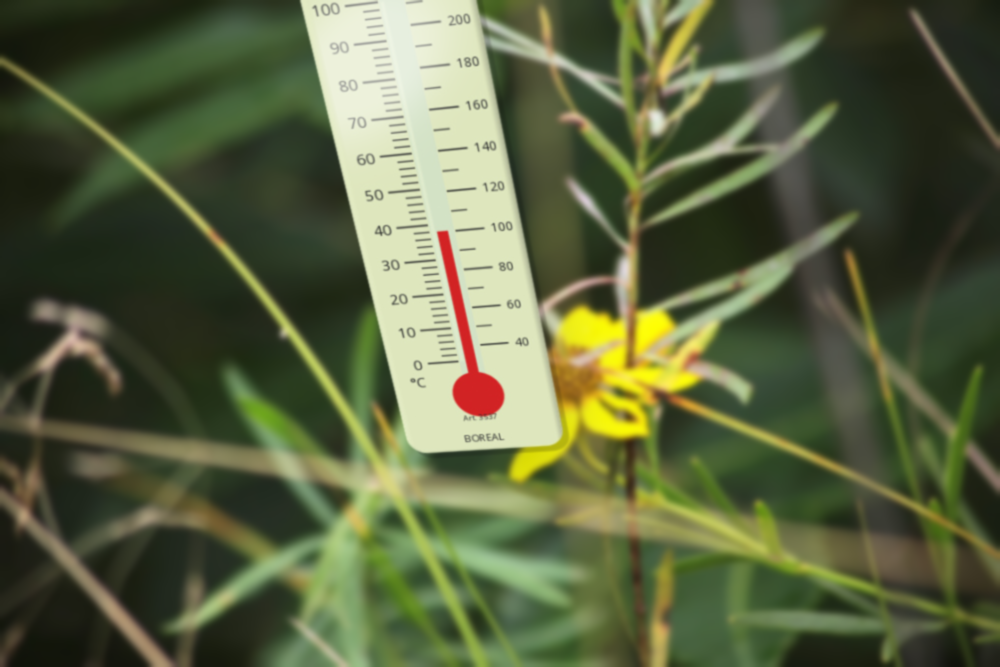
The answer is 38 °C
